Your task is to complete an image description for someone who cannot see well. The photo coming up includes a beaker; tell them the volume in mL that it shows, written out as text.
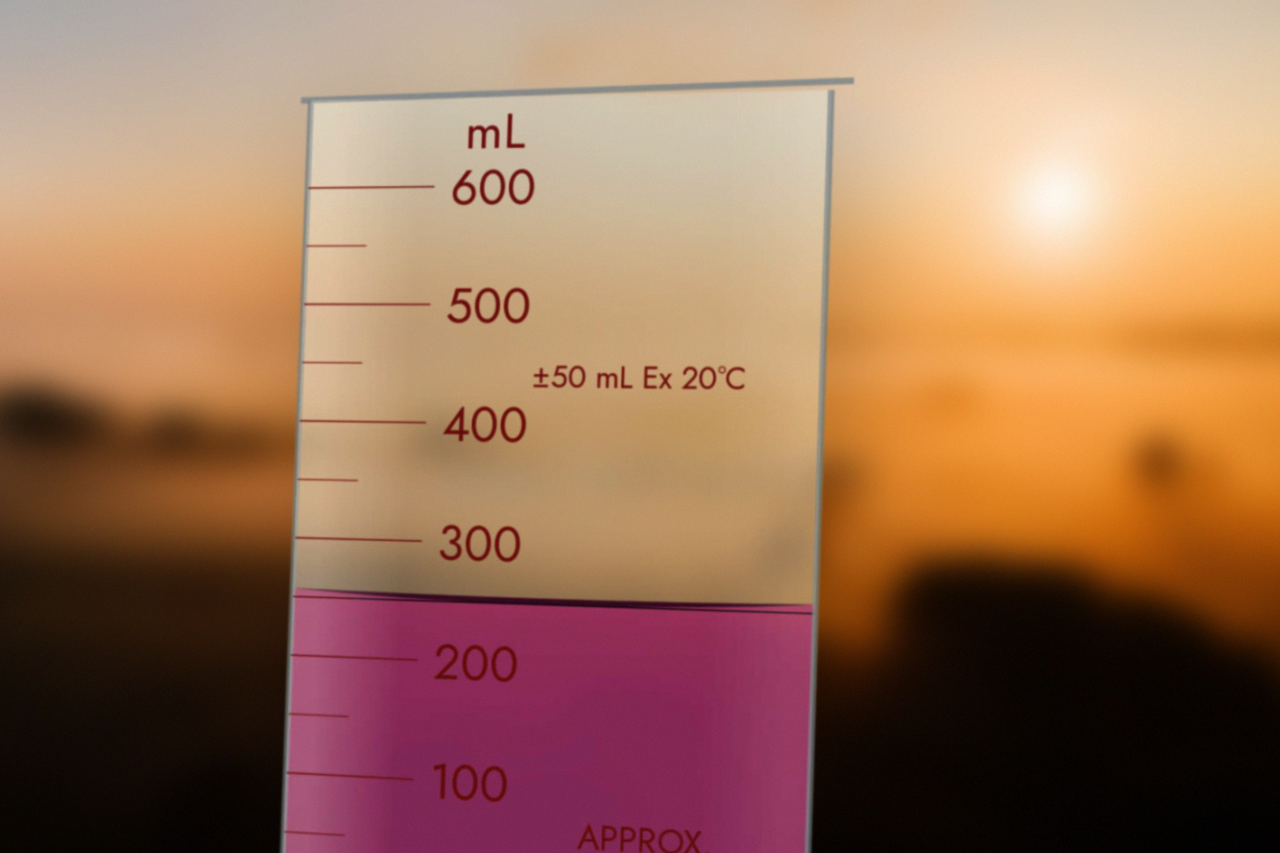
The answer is 250 mL
